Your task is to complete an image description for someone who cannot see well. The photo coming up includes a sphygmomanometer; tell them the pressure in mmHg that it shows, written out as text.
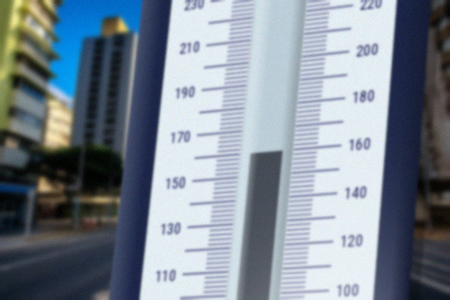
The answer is 160 mmHg
